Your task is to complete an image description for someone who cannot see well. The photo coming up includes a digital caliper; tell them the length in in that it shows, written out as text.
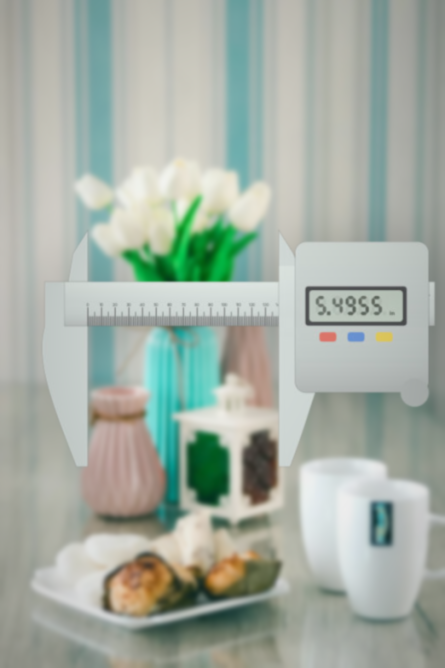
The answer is 5.4955 in
